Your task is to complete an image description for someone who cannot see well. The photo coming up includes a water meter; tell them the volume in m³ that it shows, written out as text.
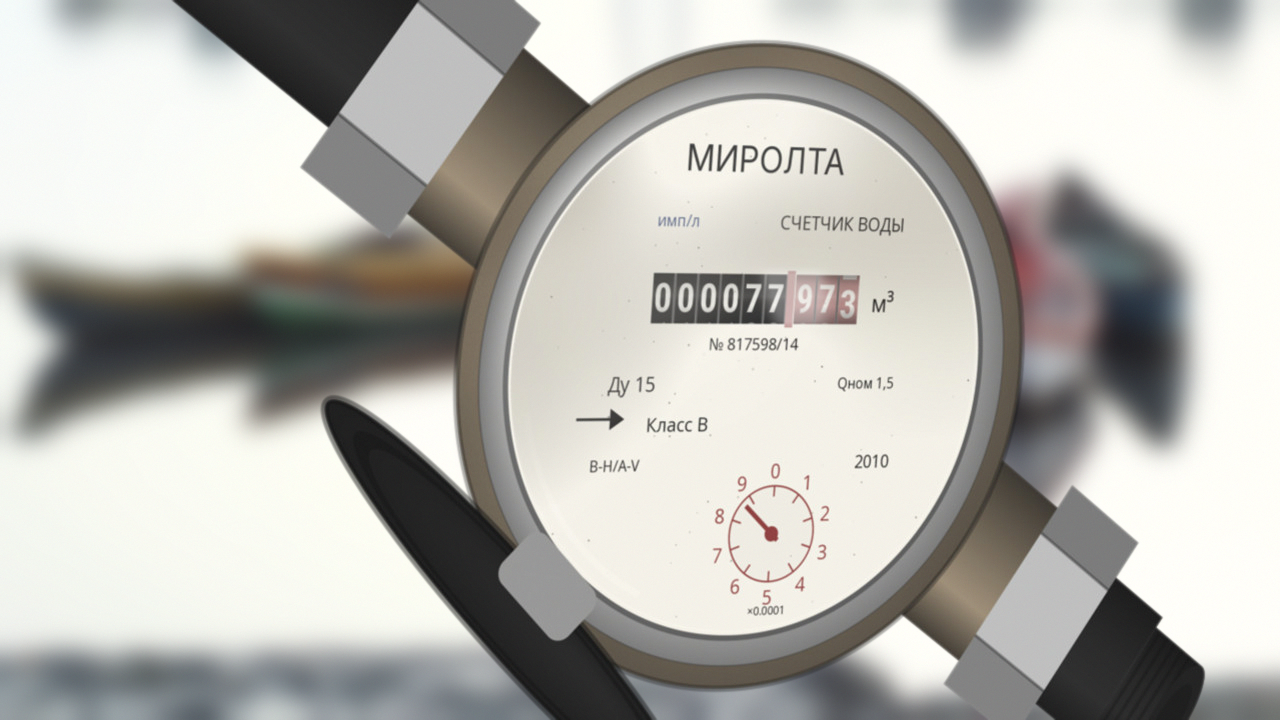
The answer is 77.9728 m³
